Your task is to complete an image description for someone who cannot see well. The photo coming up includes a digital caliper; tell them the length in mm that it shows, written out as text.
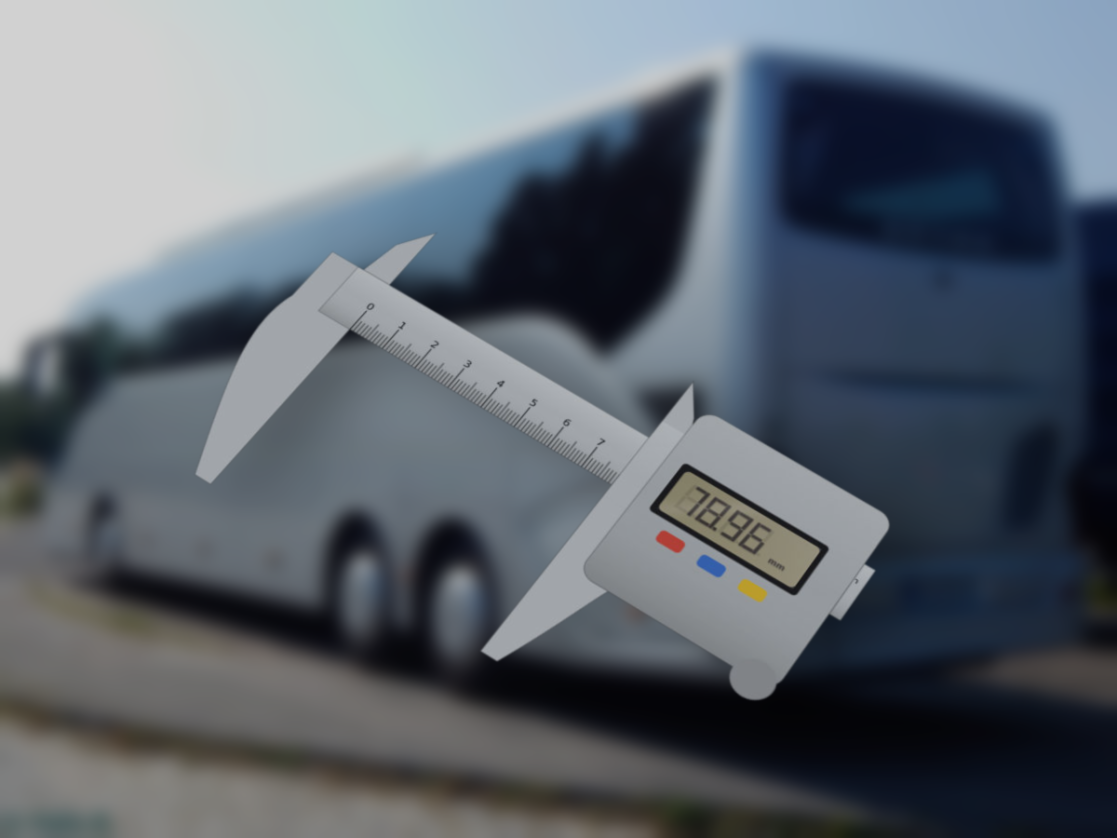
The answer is 78.96 mm
